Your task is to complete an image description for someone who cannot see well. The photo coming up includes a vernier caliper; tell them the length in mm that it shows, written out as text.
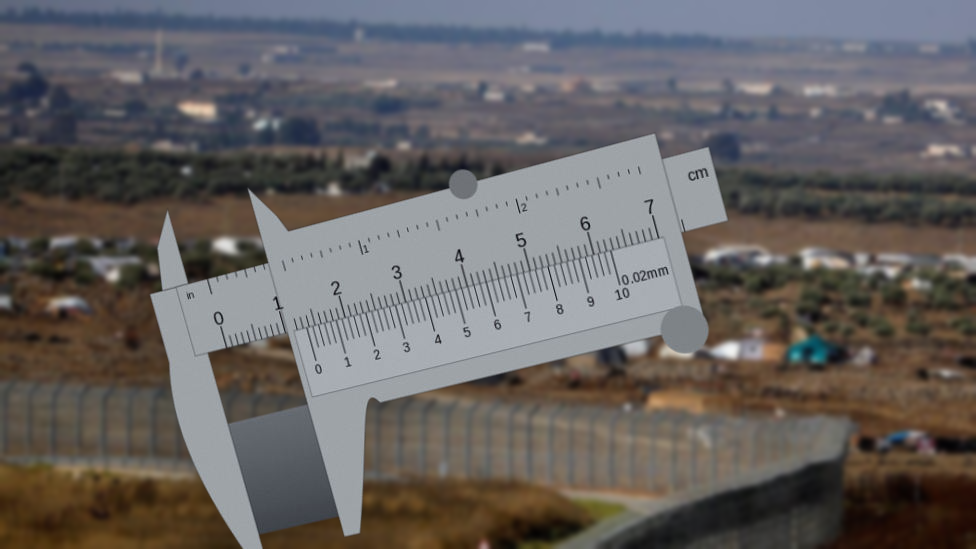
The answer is 13.6 mm
